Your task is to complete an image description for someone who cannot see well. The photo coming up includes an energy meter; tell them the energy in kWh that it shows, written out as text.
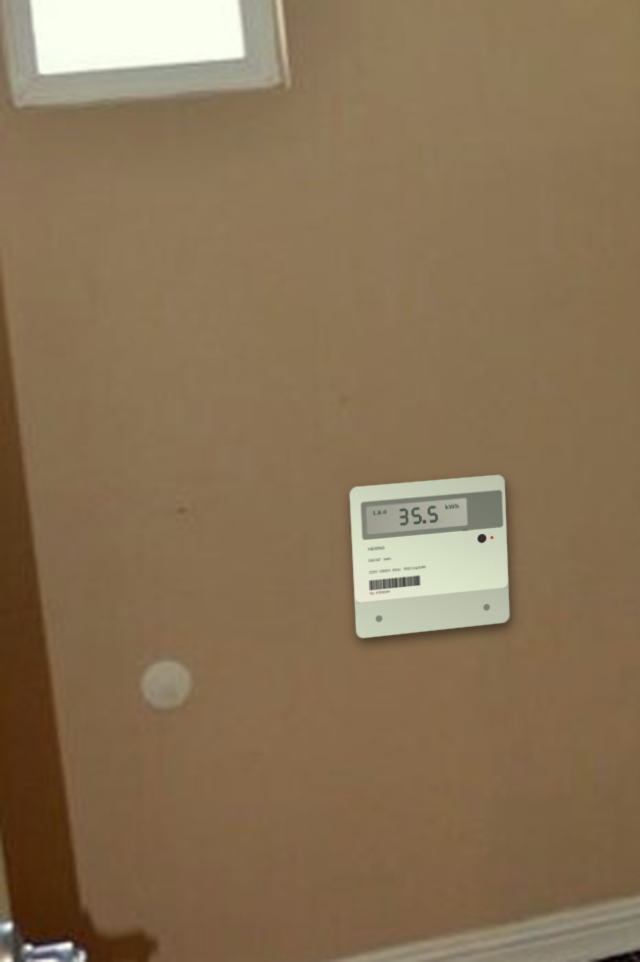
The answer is 35.5 kWh
